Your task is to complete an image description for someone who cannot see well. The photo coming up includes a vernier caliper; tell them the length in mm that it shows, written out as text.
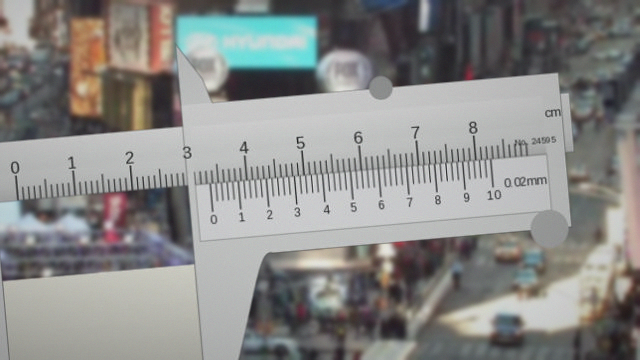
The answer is 33.6 mm
